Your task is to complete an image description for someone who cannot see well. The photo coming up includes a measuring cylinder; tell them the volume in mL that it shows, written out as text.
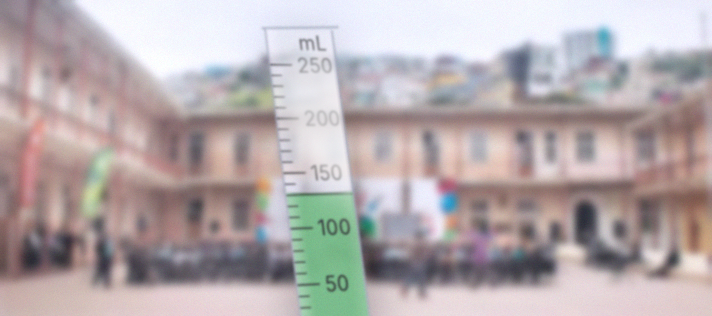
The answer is 130 mL
